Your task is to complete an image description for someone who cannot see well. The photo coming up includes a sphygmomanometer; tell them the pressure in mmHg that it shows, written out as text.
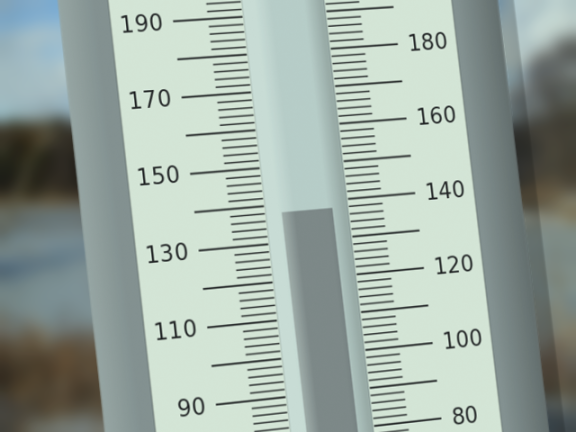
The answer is 138 mmHg
